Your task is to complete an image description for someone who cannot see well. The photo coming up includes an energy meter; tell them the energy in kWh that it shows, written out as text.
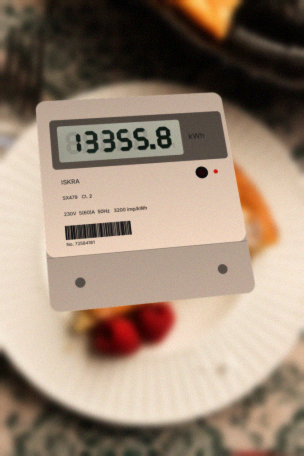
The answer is 13355.8 kWh
